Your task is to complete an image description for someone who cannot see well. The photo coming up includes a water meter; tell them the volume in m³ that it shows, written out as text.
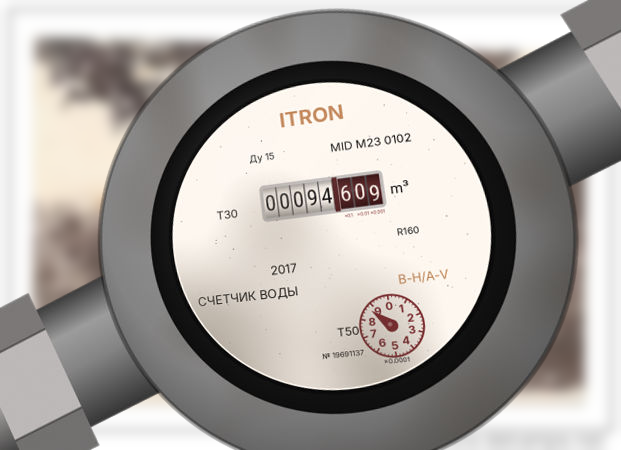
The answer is 94.6088 m³
